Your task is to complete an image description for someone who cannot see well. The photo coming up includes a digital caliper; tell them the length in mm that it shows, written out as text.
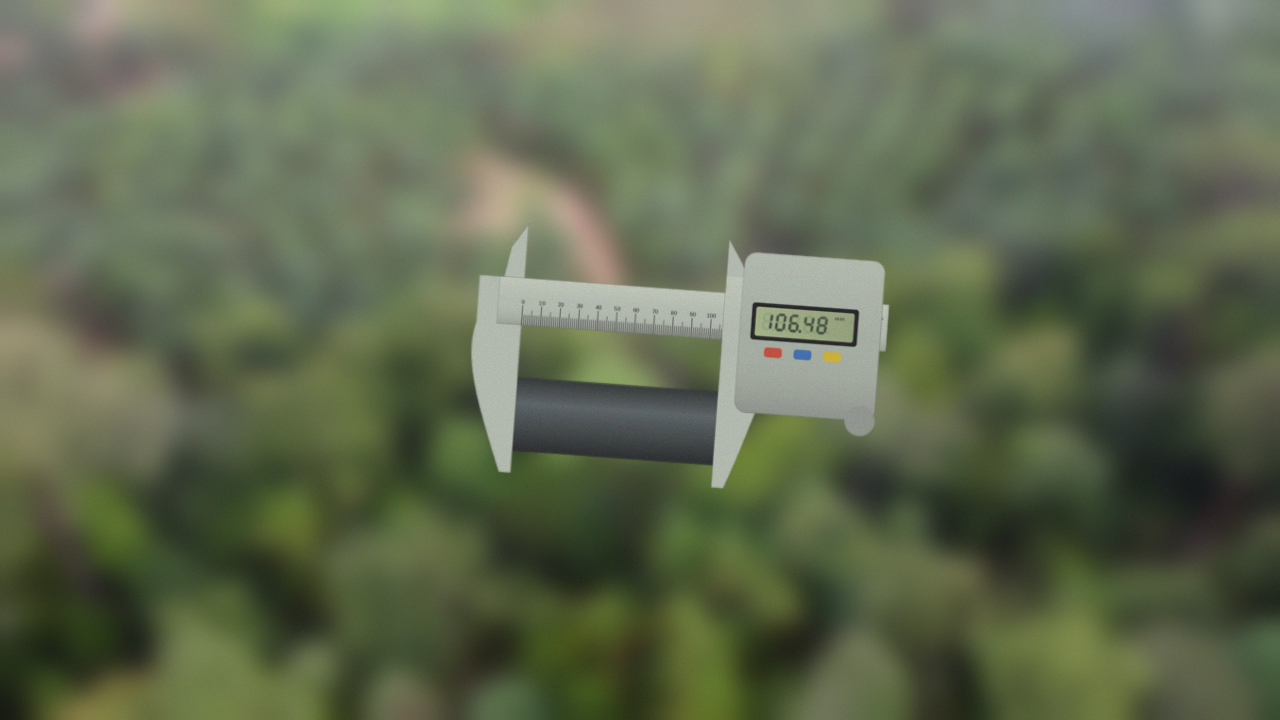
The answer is 106.48 mm
